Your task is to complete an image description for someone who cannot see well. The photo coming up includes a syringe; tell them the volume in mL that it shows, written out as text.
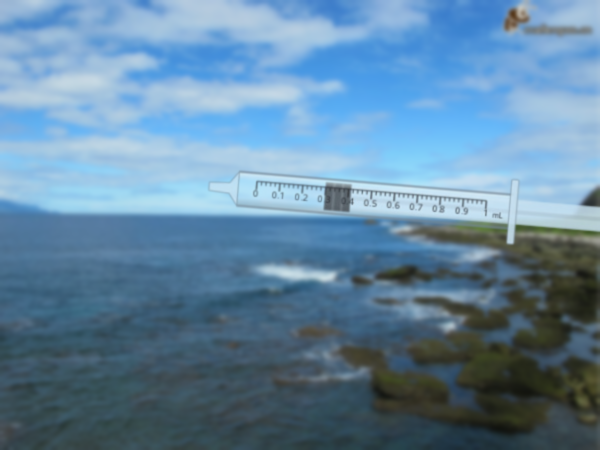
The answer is 0.3 mL
